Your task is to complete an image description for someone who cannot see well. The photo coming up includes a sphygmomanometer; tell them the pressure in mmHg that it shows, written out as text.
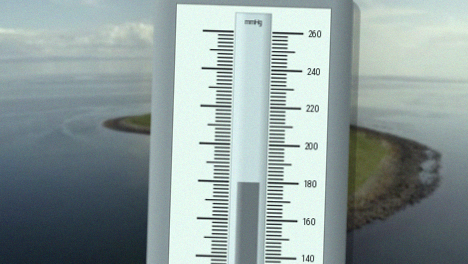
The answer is 180 mmHg
